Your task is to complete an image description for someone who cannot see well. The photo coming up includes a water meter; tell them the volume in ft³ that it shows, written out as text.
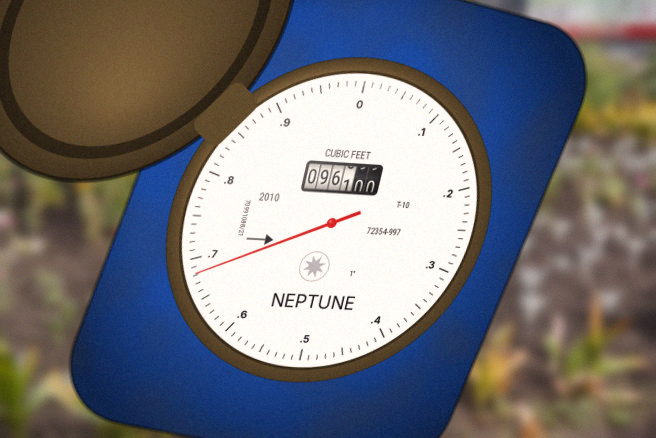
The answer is 96099.68 ft³
